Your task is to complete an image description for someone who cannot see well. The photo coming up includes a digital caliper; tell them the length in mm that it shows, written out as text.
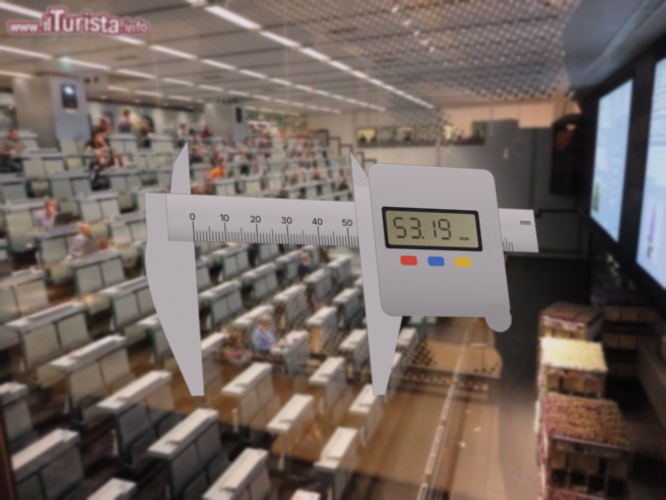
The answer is 53.19 mm
